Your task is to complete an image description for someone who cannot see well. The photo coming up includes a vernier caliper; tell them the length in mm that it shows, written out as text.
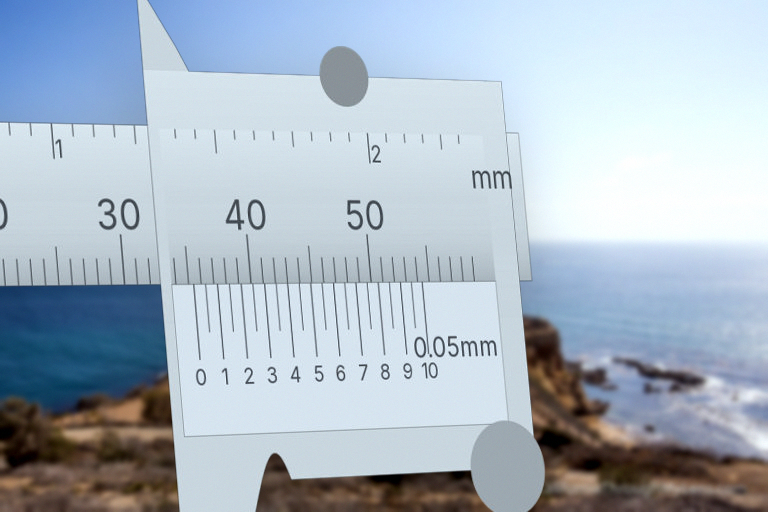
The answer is 35.4 mm
